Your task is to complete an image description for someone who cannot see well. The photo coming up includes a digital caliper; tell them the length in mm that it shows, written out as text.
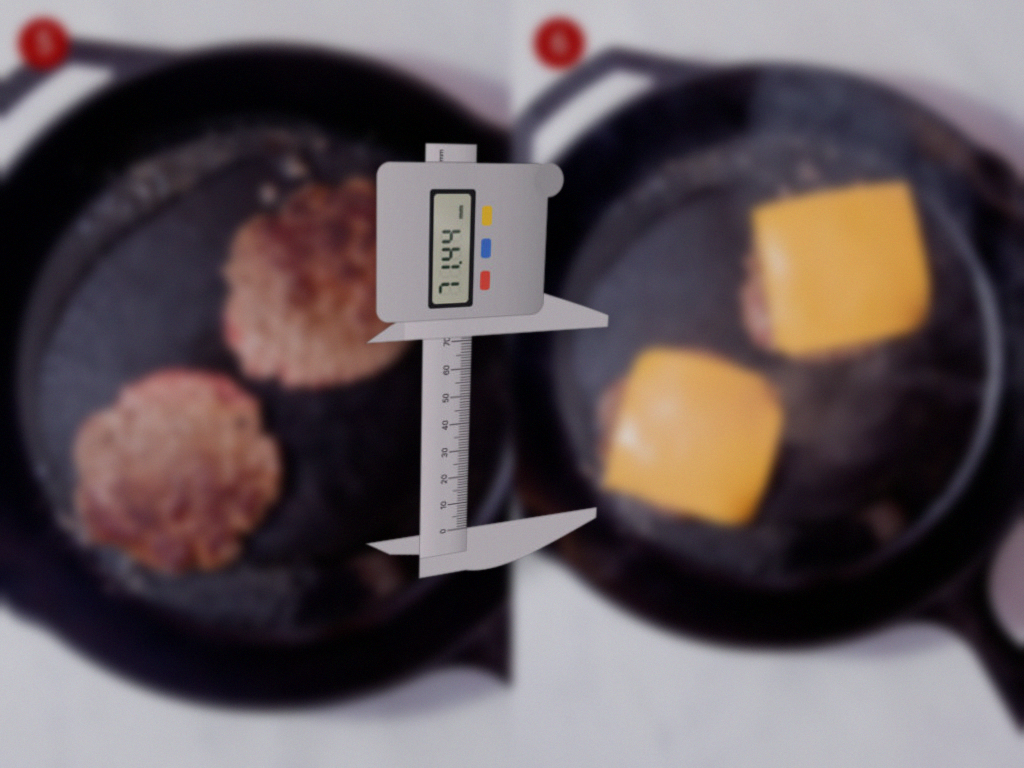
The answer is 71.44 mm
